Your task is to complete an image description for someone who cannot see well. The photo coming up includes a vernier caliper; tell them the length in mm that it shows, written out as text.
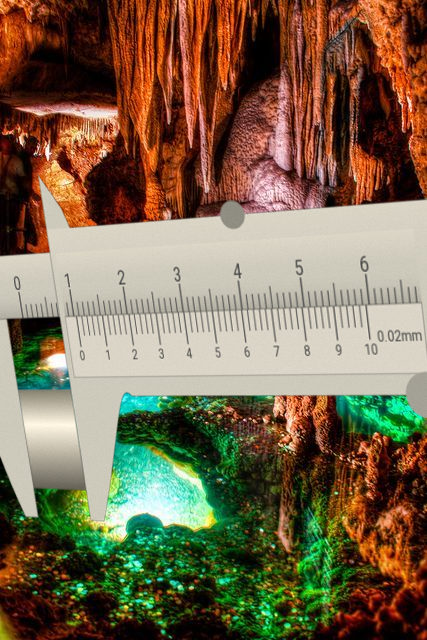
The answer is 10.5 mm
